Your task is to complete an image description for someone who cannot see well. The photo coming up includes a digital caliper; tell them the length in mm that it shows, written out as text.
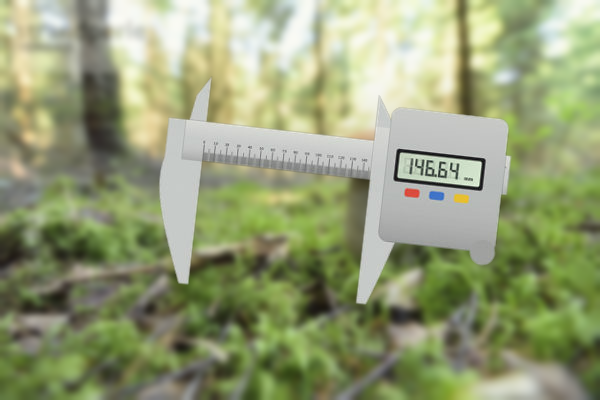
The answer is 146.64 mm
